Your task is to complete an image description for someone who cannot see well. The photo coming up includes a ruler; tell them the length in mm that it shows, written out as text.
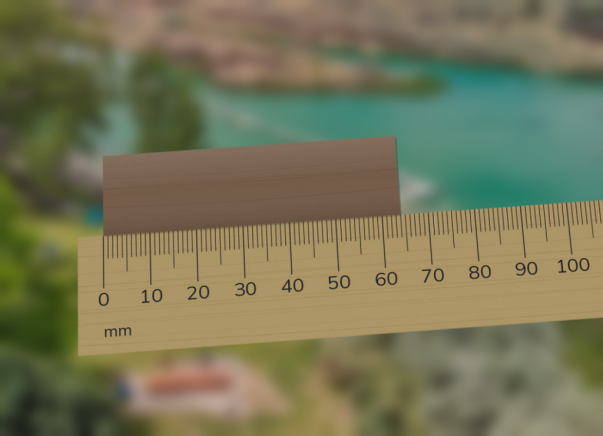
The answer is 64 mm
